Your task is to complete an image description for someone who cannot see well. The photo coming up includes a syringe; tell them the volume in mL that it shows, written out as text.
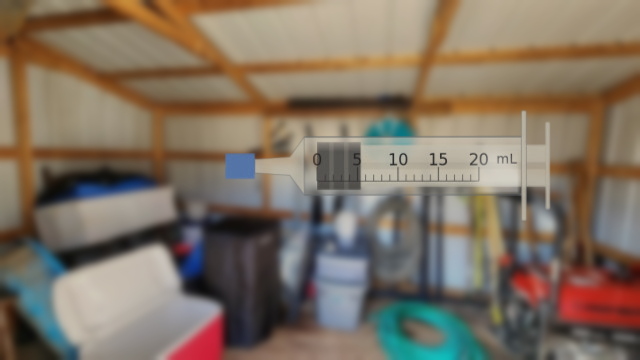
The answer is 0 mL
